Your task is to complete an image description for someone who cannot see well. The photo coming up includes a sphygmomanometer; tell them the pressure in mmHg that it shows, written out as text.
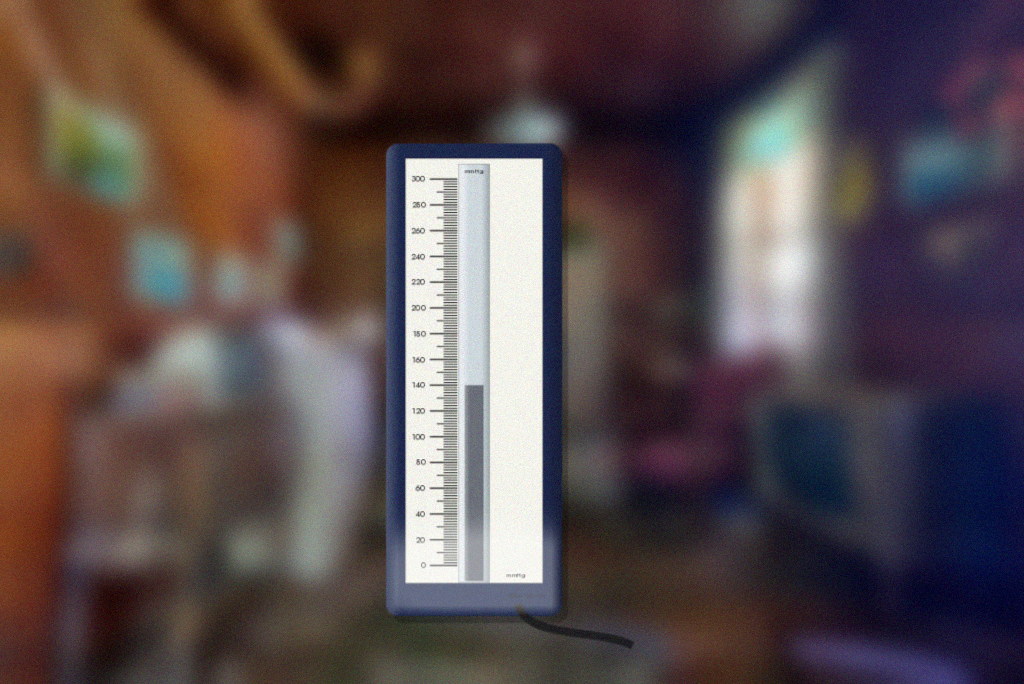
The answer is 140 mmHg
